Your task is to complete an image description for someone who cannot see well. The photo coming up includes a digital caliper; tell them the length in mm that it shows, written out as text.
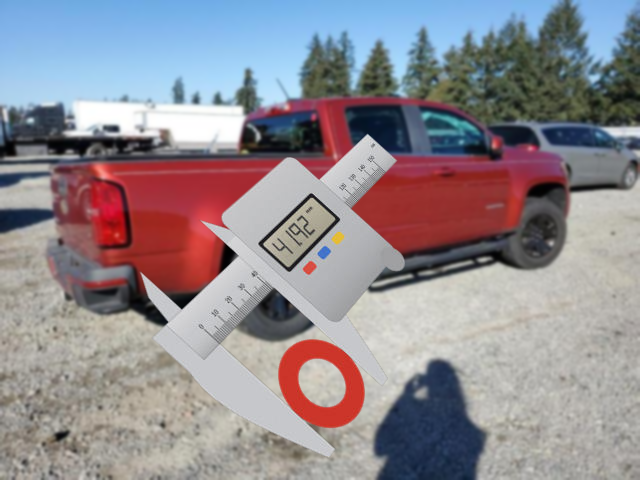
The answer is 41.92 mm
